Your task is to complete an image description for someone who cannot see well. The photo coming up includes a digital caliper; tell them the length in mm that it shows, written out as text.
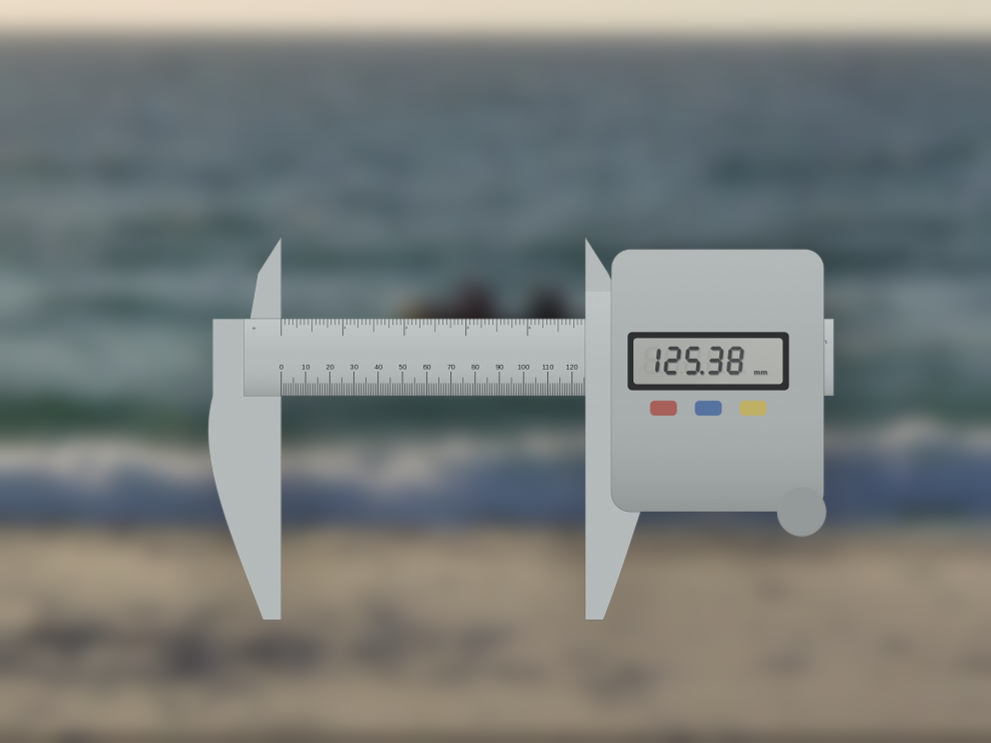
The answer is 125.38 mm
